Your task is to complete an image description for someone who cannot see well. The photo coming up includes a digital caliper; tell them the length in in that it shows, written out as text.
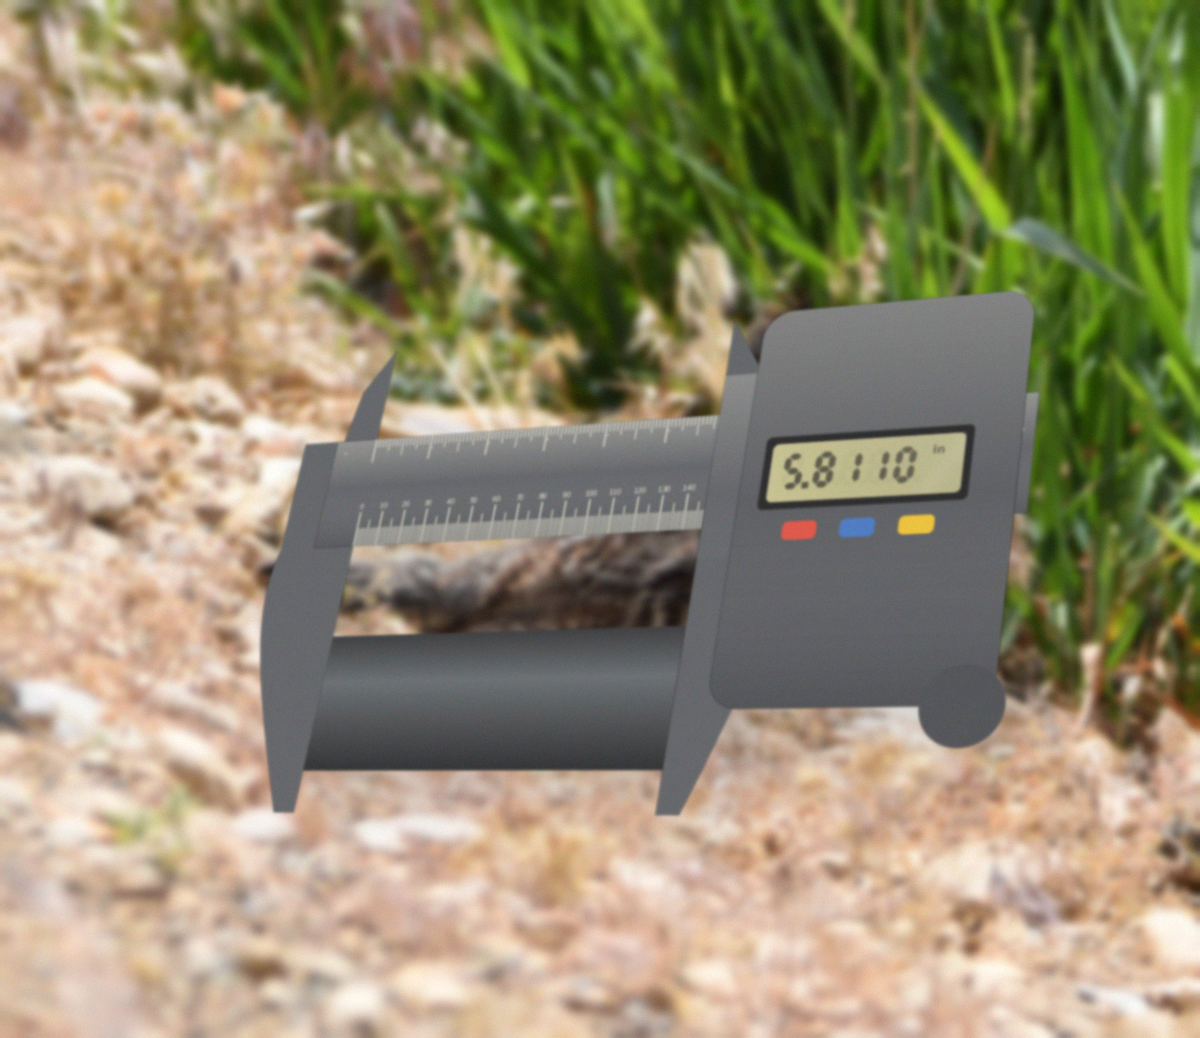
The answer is 5.8110 in
